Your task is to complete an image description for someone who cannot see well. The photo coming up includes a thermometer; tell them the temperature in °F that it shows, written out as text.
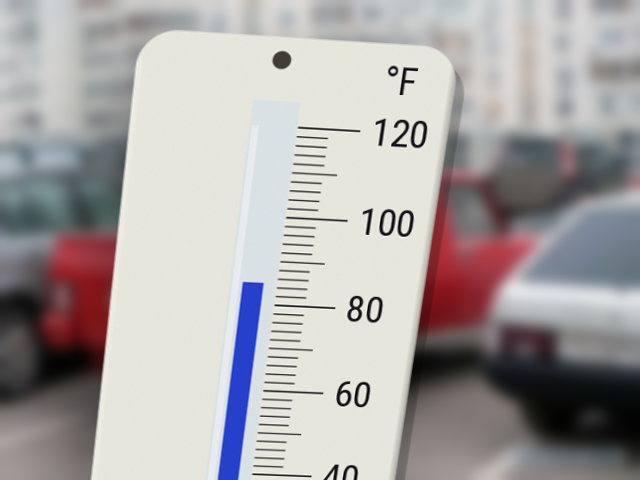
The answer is 85 °F
